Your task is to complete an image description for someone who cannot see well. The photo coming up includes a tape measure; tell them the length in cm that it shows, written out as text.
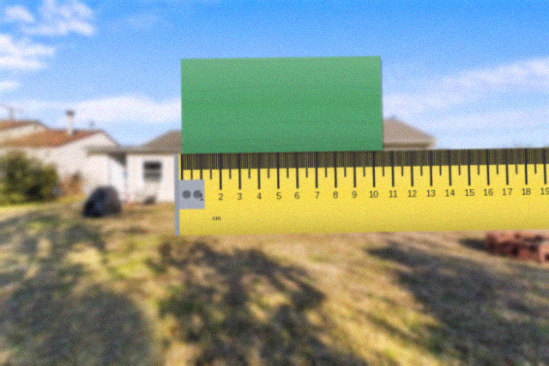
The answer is 10.5 cm
